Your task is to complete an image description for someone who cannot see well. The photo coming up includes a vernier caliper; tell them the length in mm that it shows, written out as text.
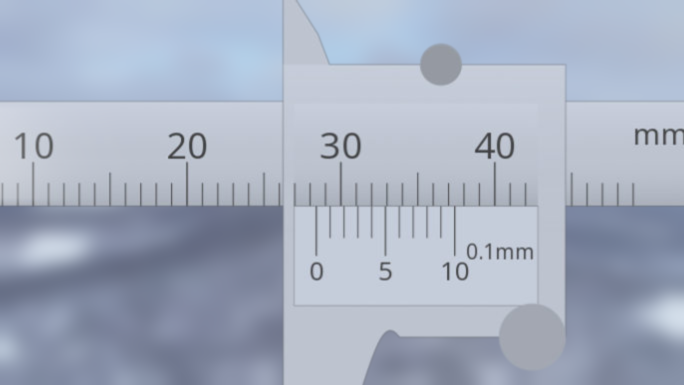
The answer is 28.4 mm
